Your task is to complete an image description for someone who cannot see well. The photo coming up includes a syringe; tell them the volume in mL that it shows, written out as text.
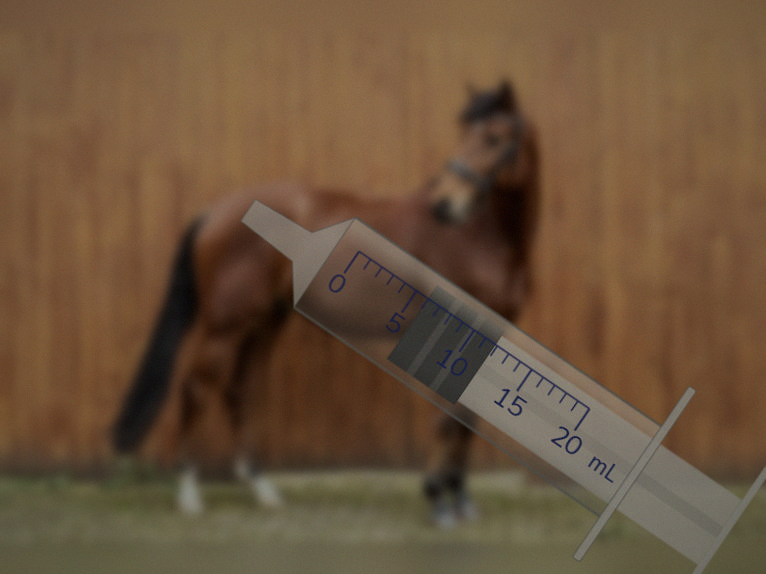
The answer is 6 mL
